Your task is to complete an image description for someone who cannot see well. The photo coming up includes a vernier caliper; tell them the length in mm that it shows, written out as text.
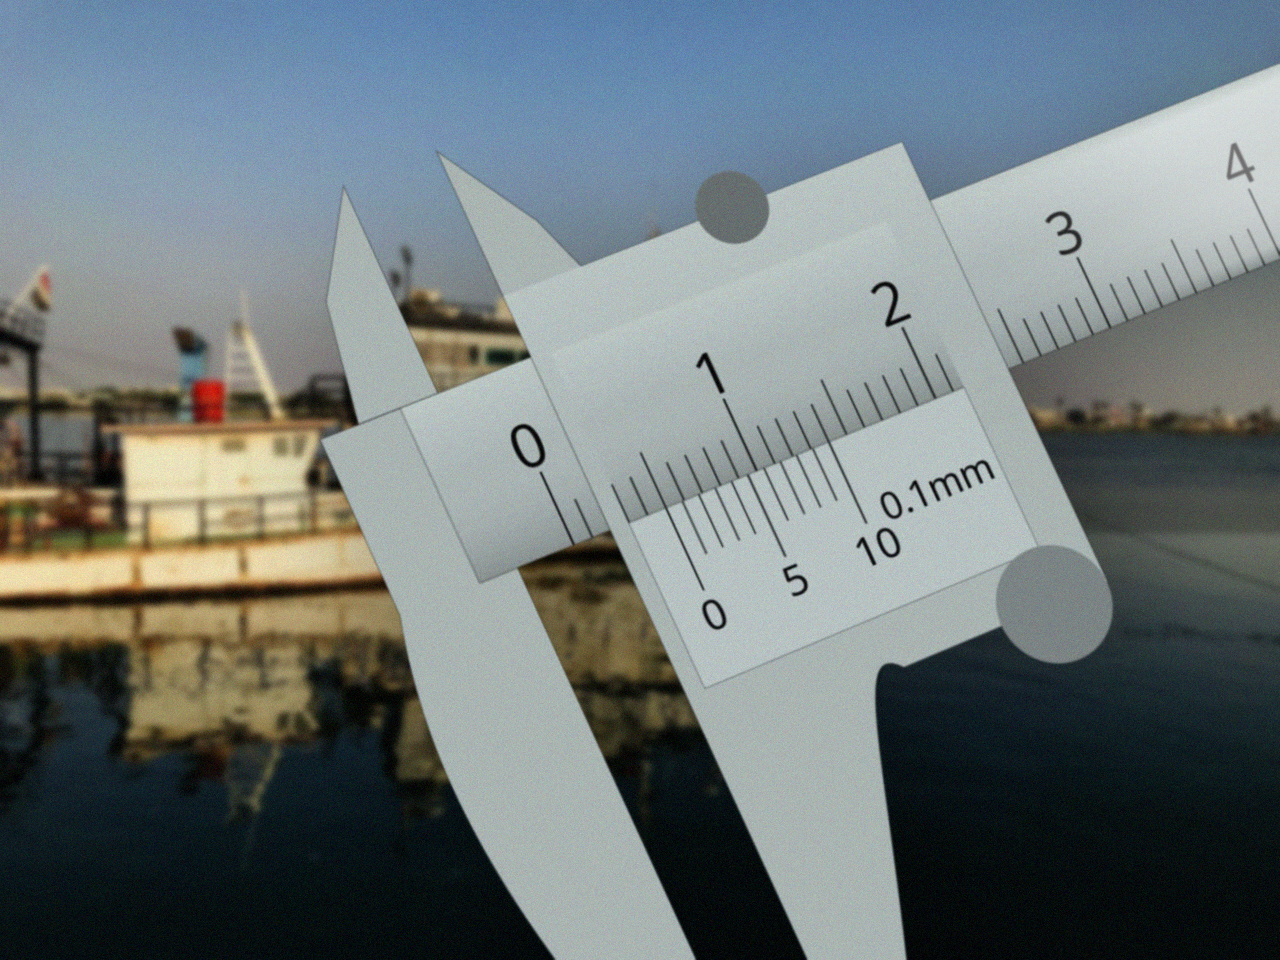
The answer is 5.0 mm
